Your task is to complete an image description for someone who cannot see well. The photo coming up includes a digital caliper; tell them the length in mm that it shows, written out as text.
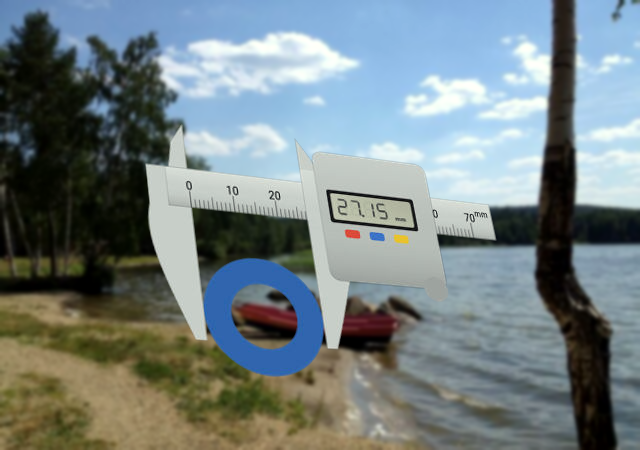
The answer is 27.15 mm
